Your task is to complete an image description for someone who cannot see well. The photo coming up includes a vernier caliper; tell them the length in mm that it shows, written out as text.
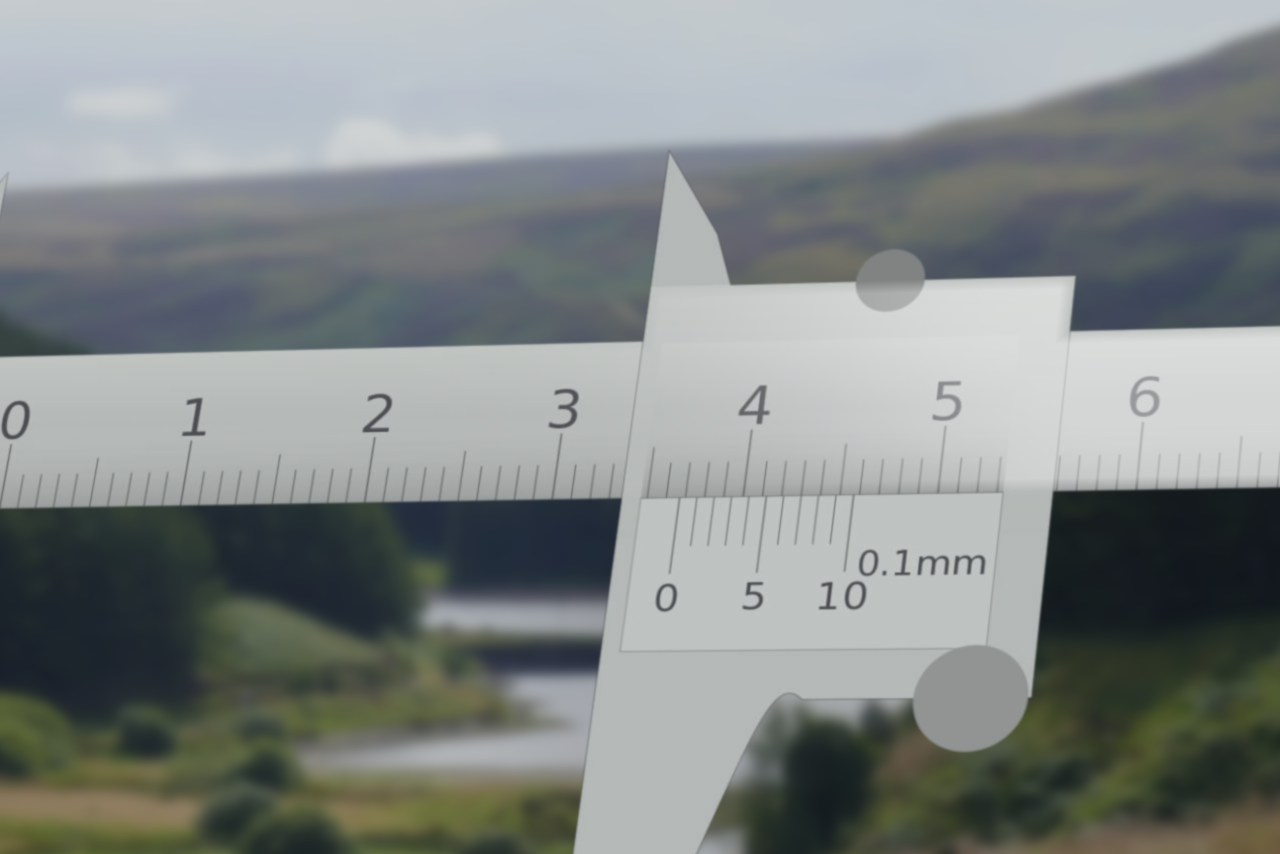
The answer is 36.7 mm
